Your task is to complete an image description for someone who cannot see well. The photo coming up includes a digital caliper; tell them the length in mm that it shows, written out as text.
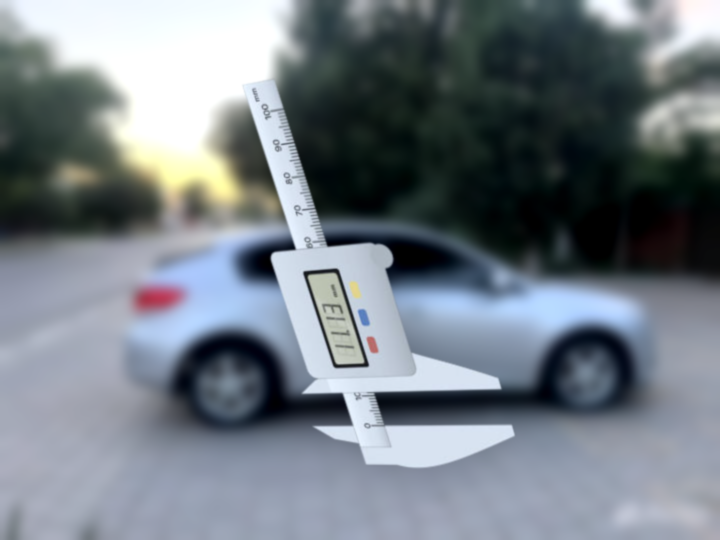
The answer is 11.13 mm
